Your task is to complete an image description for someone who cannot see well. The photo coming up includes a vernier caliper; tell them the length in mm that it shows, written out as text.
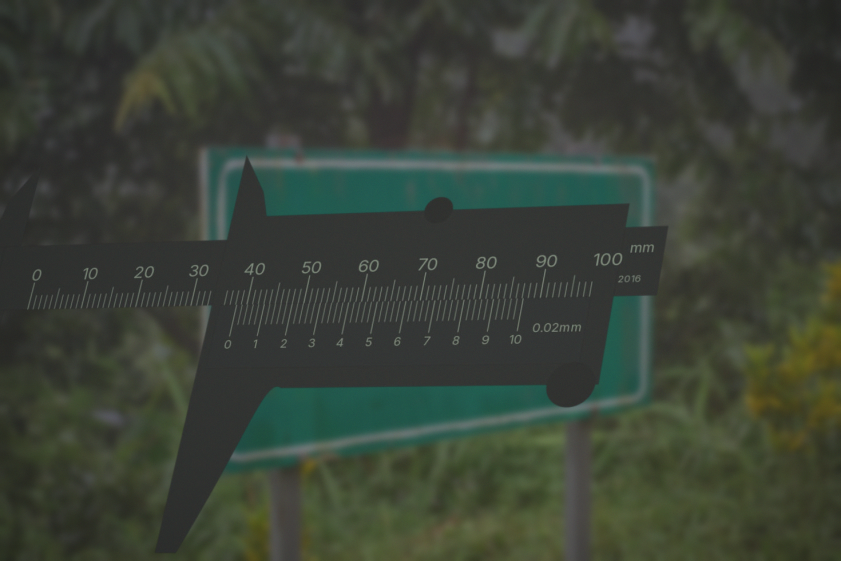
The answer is 38.2 mm
